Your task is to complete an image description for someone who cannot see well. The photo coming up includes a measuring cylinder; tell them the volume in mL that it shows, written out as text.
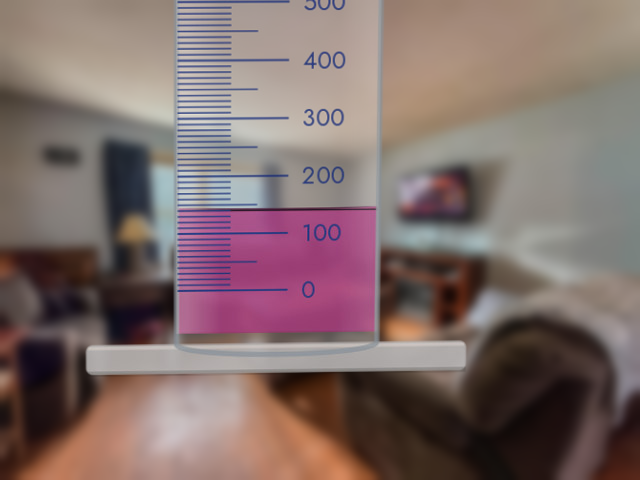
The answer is 140 mL
